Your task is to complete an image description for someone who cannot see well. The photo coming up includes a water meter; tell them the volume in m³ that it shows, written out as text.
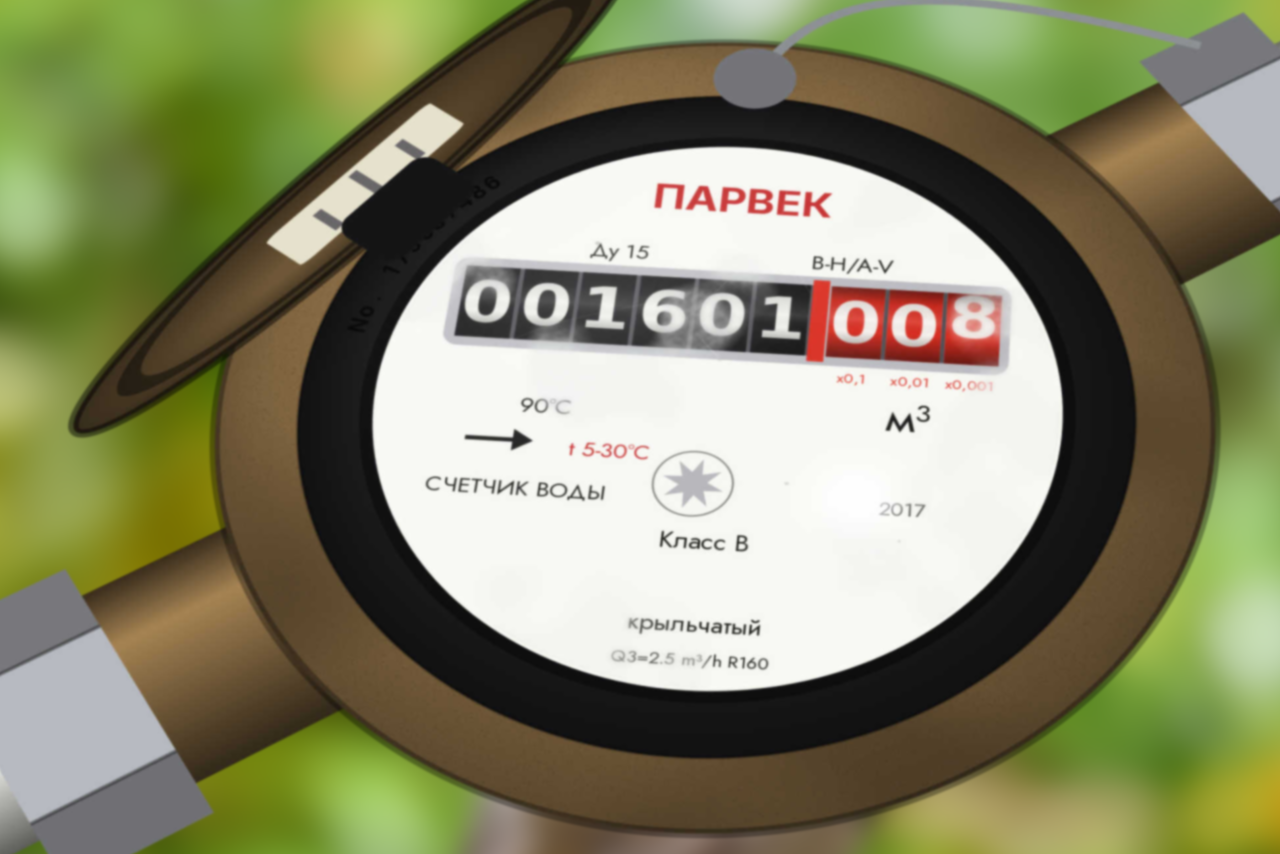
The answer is 1601.008 m³
